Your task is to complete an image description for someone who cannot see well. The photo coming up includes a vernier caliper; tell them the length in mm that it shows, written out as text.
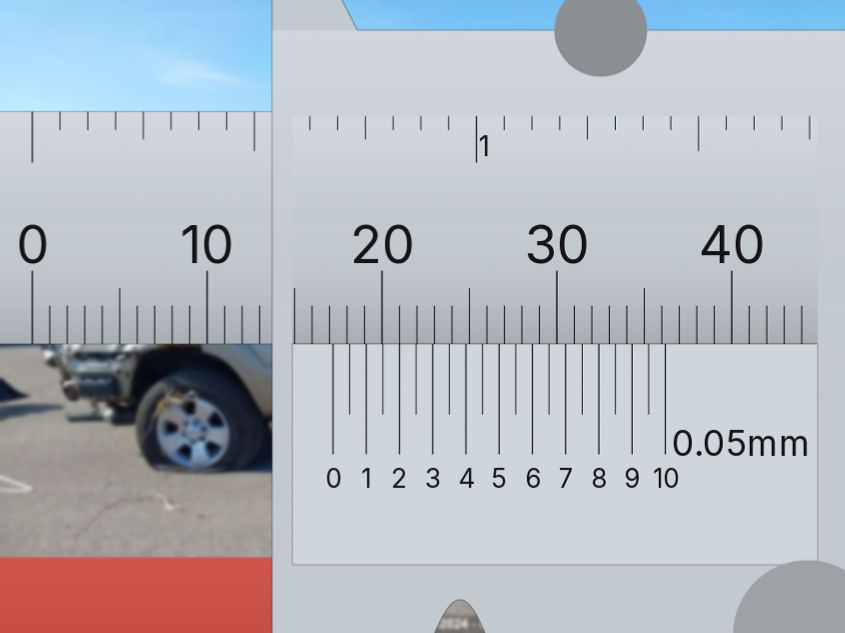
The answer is 17.2 mm
